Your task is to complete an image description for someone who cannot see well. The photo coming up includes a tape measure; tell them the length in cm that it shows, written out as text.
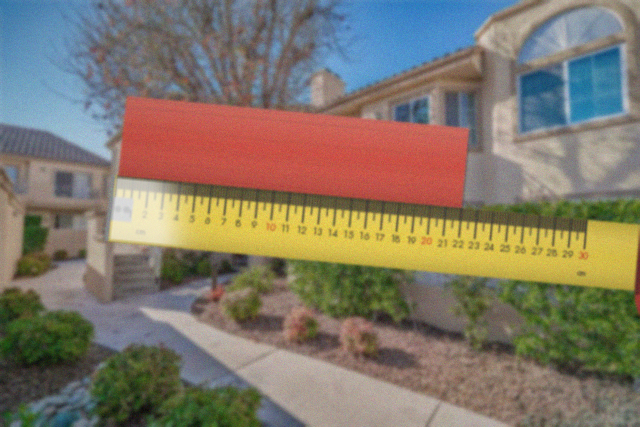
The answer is 22 cm
